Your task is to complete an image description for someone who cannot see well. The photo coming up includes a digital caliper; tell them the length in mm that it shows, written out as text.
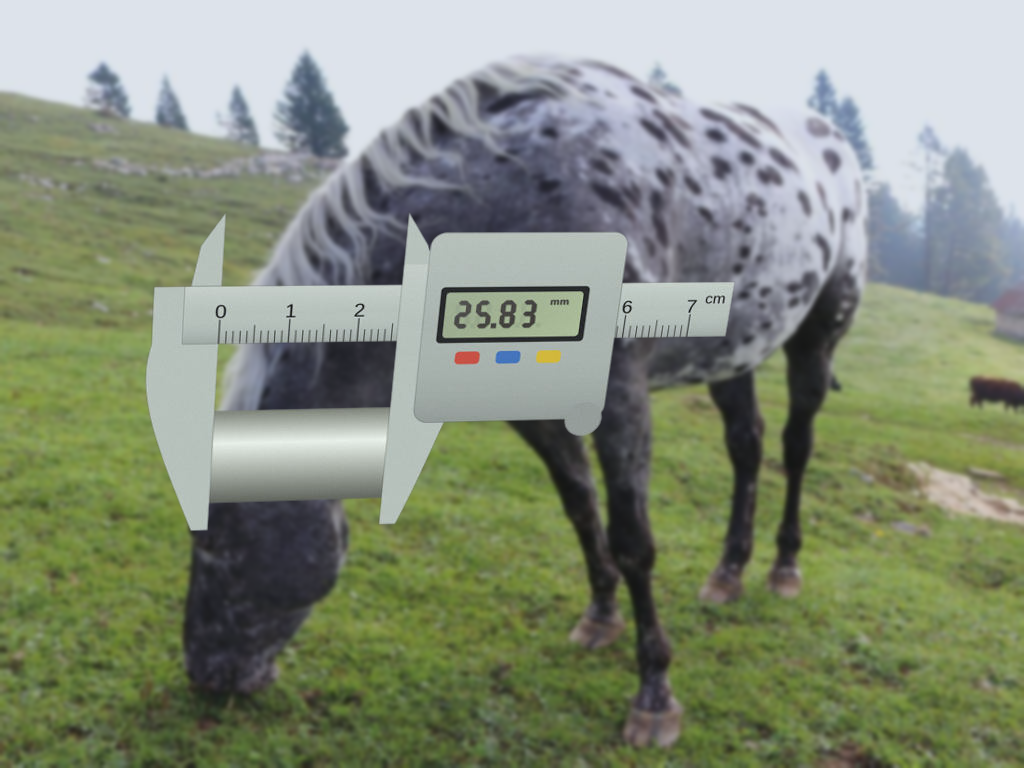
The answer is 25.83 mm
